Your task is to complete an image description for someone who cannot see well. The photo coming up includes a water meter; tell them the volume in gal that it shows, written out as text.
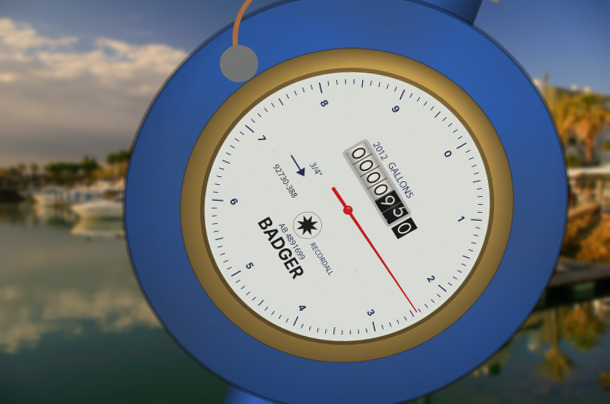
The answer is 952.4 gal
